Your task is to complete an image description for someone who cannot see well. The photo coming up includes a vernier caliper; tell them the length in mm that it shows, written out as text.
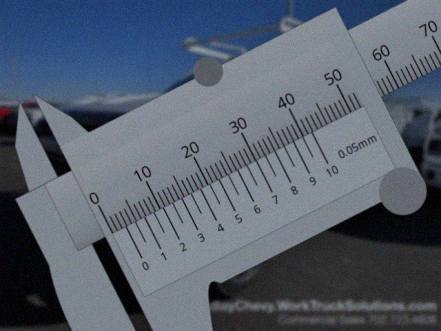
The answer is 2.8 mm
